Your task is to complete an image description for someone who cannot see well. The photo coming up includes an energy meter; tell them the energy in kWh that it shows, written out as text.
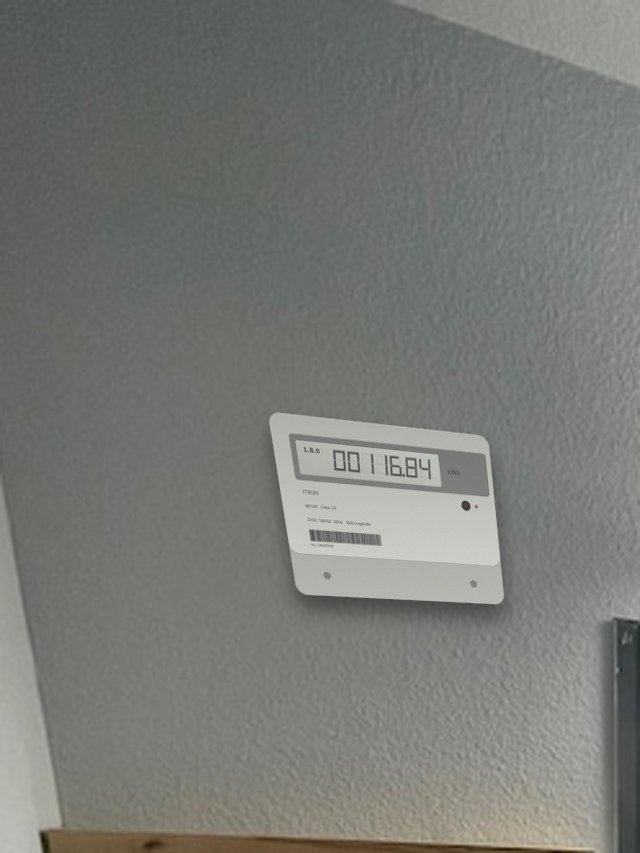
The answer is 116.84 kWh
